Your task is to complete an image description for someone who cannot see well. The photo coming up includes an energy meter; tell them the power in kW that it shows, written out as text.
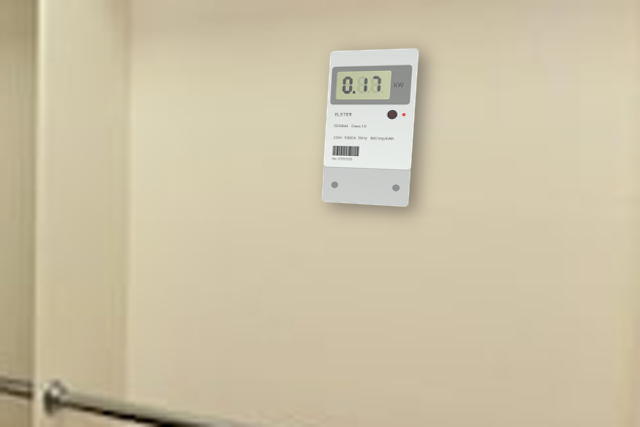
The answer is 0.17 kW
